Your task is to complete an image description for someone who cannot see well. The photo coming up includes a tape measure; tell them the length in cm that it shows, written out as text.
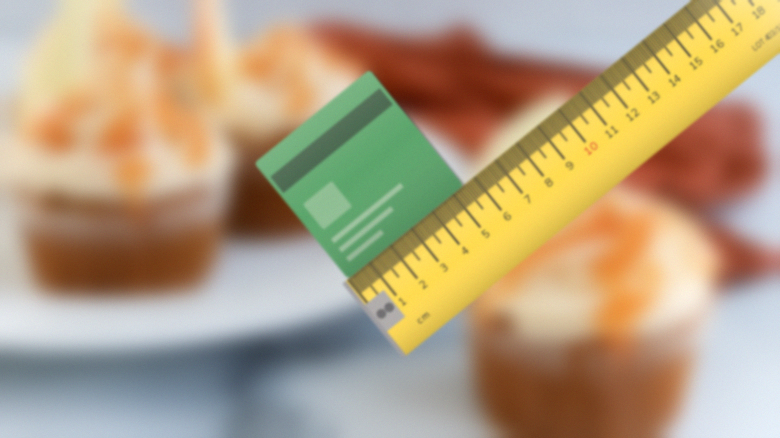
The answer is 5.5 cm
